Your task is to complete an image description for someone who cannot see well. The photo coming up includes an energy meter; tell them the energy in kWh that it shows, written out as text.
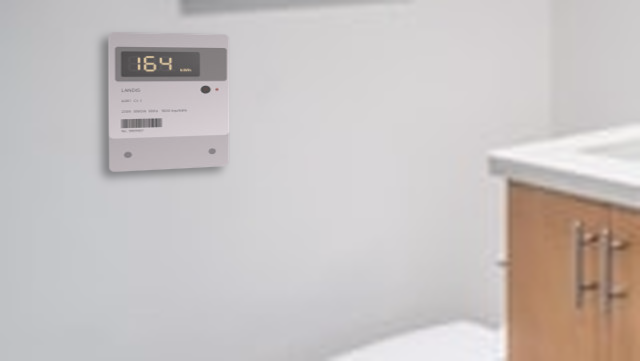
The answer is 164 kWh
